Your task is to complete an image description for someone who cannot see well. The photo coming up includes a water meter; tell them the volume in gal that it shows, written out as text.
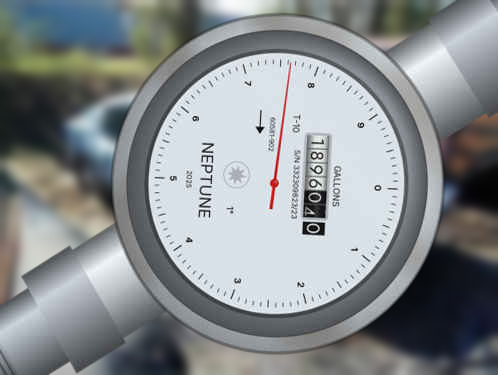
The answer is 1896037.6 gal
